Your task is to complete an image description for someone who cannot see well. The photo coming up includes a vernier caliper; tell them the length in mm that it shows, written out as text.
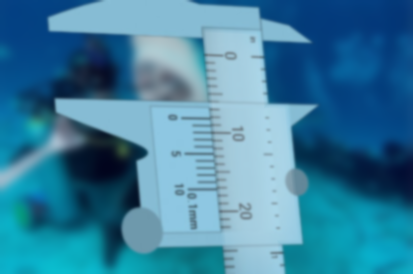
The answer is 8.2 mm
